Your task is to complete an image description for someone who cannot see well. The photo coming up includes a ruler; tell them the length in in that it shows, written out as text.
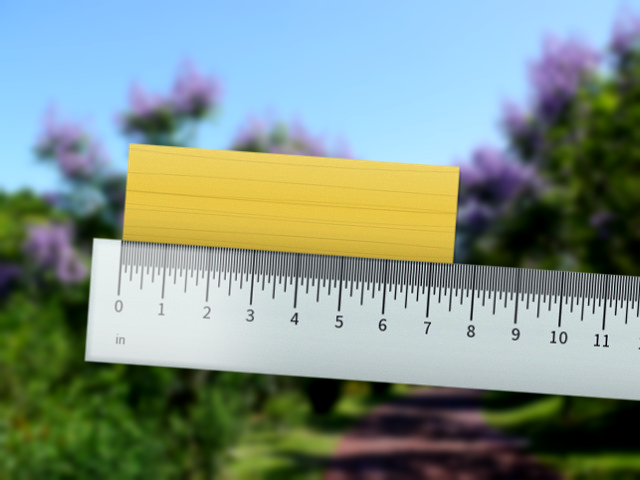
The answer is 7.5 in
